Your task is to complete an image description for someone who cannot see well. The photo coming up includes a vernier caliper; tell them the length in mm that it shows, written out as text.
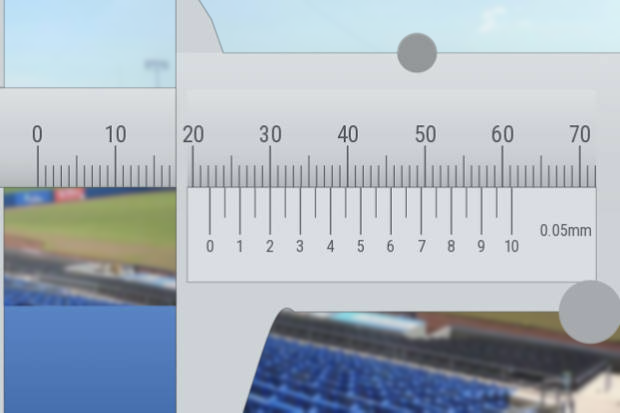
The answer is 22.2 mm
